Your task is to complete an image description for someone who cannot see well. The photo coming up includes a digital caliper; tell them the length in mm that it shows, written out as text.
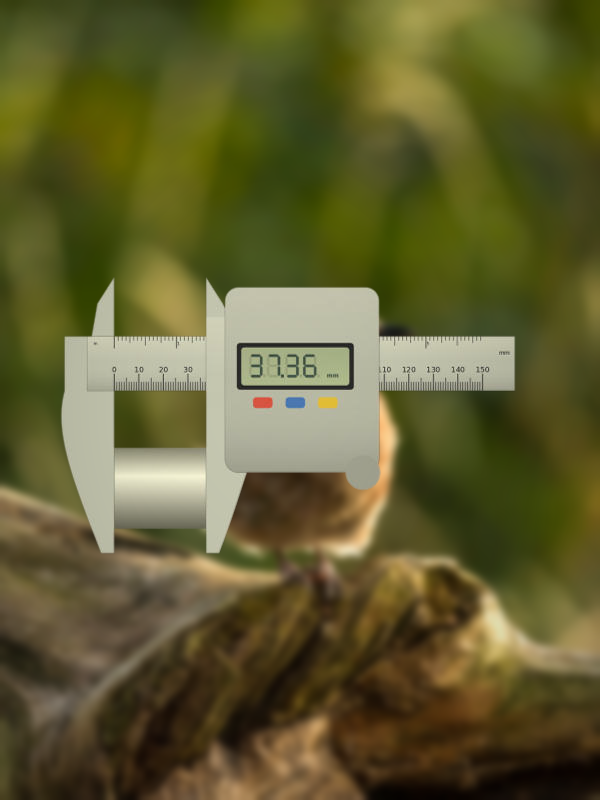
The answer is 37.36 mm
